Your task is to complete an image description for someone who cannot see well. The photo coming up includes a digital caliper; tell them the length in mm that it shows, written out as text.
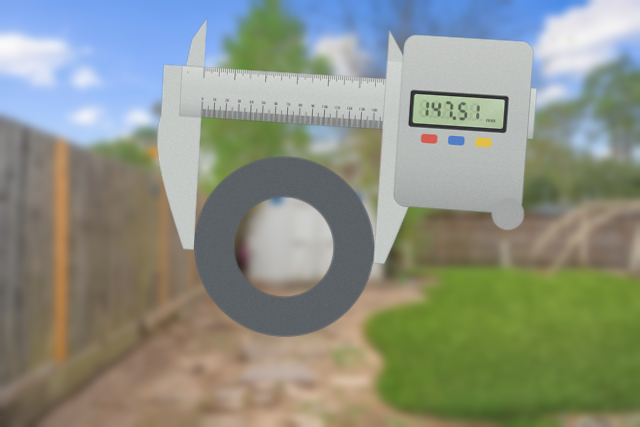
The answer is 147.51 mm
